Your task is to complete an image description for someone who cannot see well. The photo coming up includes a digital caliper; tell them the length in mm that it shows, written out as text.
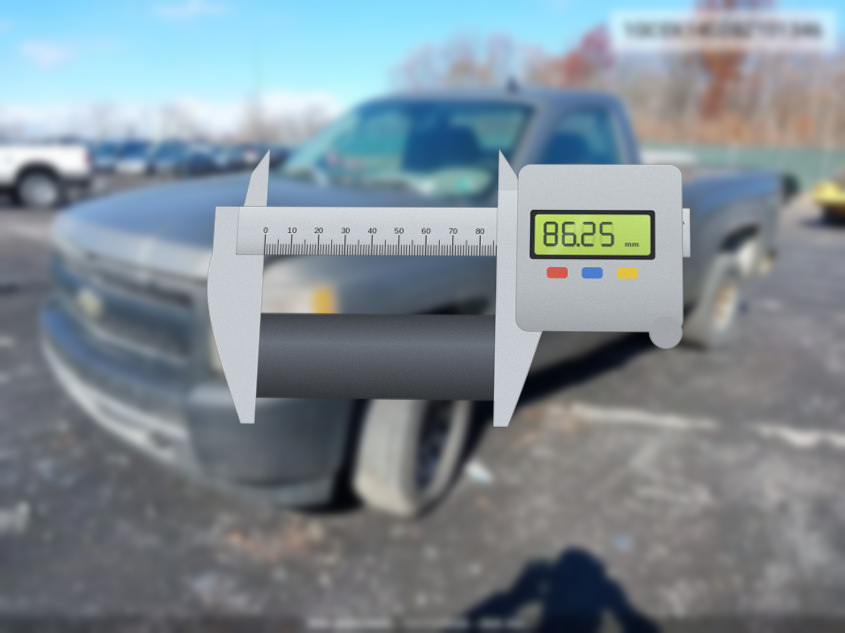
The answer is 86.25 mm
